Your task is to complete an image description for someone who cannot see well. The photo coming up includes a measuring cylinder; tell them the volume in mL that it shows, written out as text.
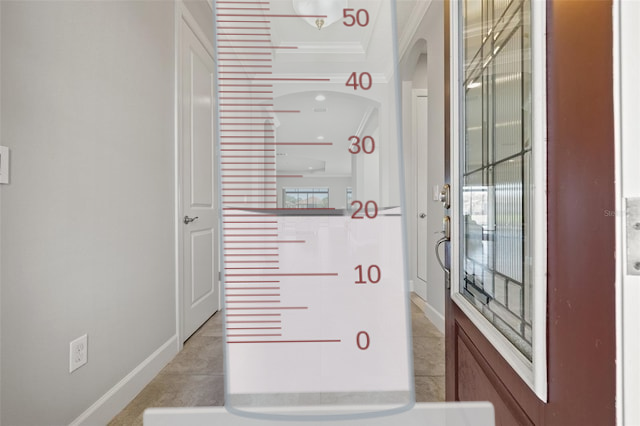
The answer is 19 mL
